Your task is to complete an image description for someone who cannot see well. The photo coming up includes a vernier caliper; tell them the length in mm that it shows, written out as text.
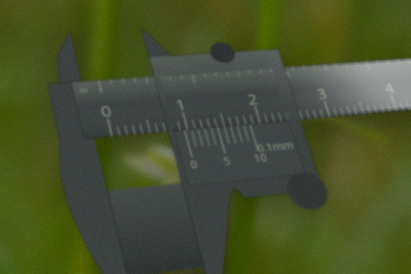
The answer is 9.6 mm
